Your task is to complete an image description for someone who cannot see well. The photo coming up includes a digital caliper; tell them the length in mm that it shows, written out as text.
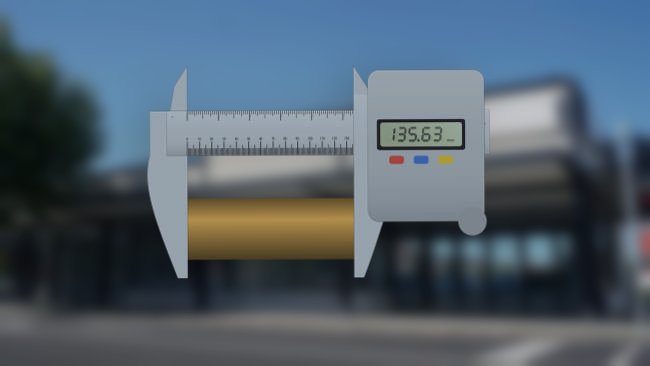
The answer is 135.63 mm
